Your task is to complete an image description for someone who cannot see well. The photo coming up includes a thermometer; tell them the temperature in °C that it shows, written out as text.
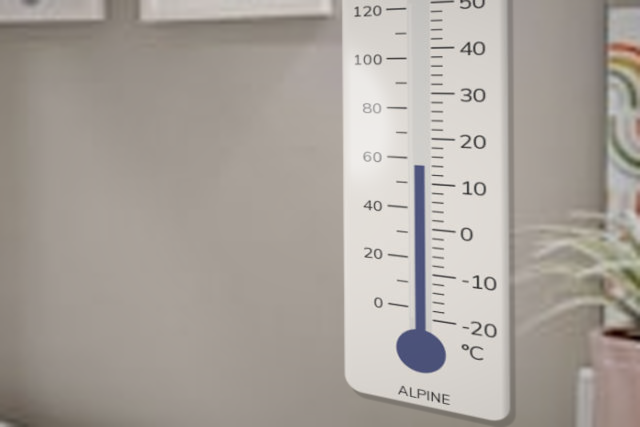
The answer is 14 °C
